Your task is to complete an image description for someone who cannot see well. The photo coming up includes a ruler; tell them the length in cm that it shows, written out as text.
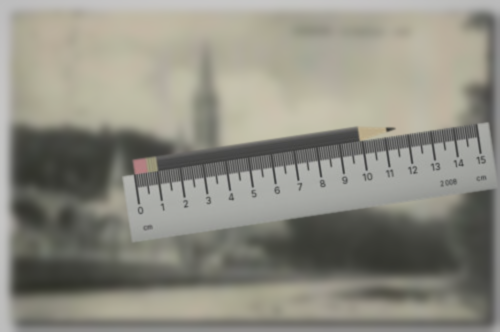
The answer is 11.5 cm
